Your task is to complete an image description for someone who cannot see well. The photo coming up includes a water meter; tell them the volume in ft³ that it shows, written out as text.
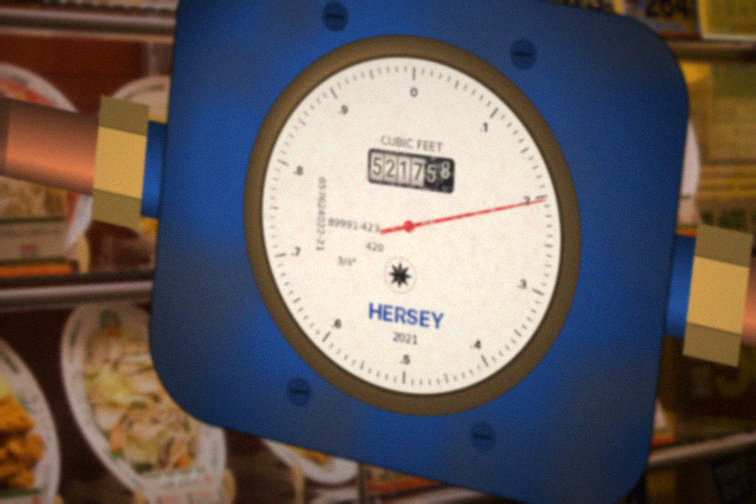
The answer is 521758.20 ft³
